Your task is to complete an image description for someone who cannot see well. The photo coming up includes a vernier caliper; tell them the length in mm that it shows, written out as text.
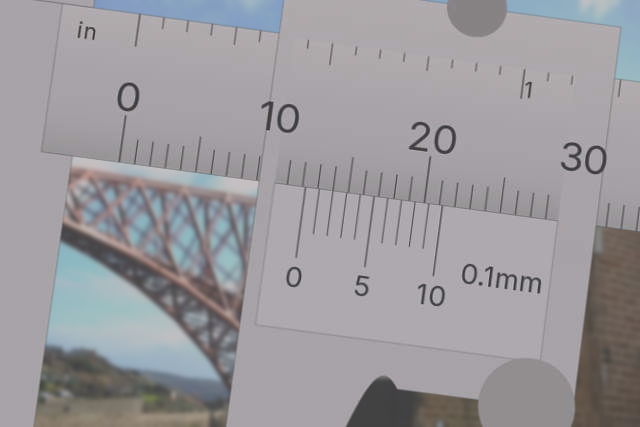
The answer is 12.2 mm
